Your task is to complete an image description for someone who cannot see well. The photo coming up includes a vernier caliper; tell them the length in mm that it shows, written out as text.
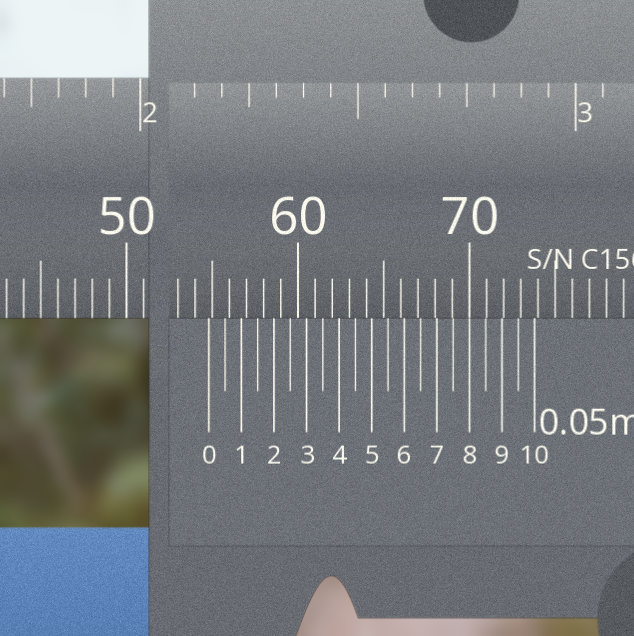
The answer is 54.8 mm
